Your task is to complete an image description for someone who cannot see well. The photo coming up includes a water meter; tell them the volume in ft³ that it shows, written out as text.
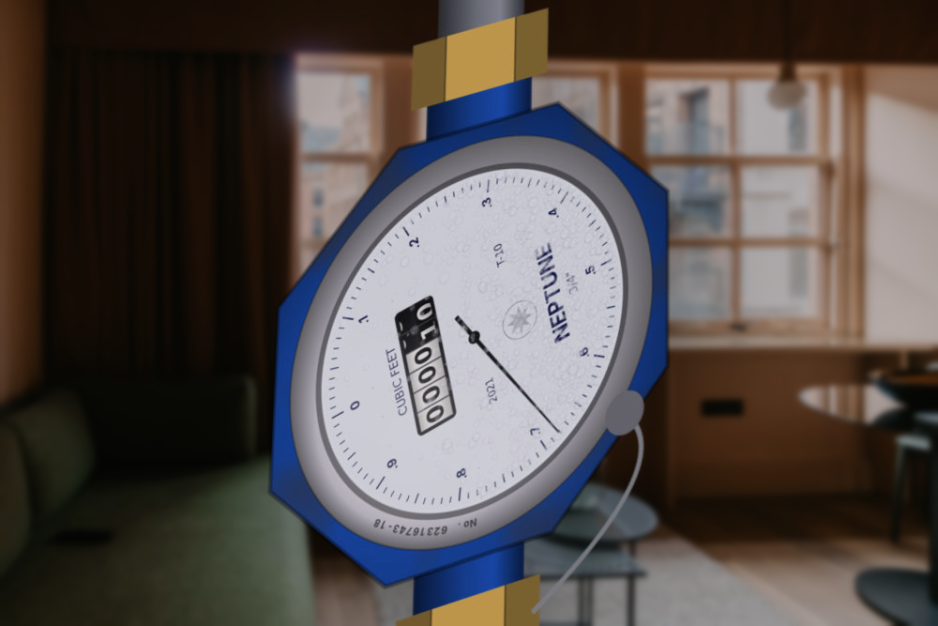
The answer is 9.68 ft³
